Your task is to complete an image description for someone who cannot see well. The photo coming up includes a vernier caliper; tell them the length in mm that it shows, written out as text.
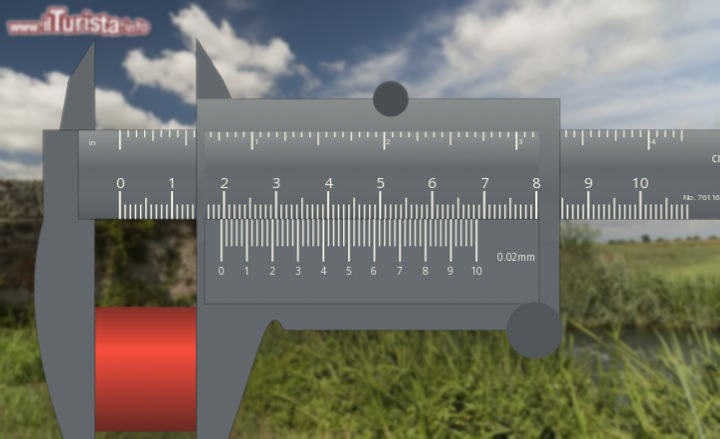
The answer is 19.5 mm
